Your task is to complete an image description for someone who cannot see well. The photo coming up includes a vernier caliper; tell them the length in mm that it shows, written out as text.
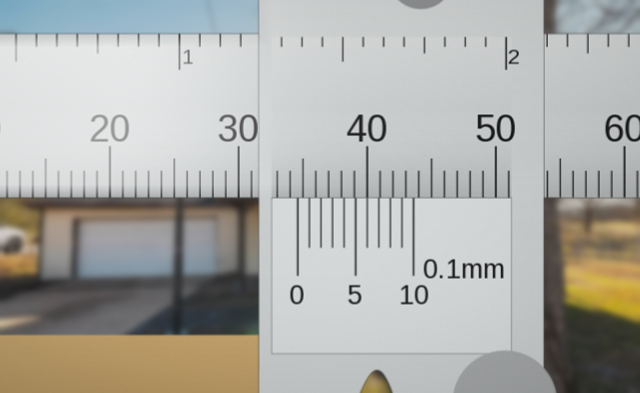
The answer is 34.6 mm
